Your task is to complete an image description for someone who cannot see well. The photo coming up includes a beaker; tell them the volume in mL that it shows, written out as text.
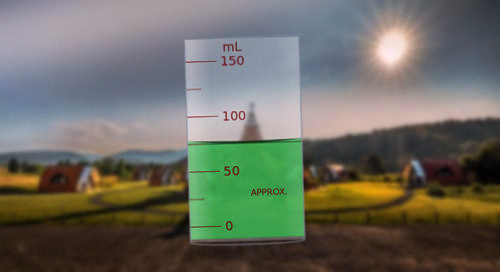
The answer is 75 mL
